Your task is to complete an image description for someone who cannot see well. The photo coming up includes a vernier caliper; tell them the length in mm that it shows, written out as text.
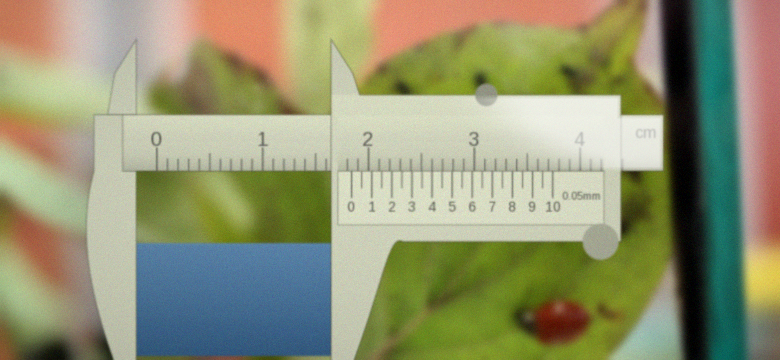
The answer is 18.4 mm
